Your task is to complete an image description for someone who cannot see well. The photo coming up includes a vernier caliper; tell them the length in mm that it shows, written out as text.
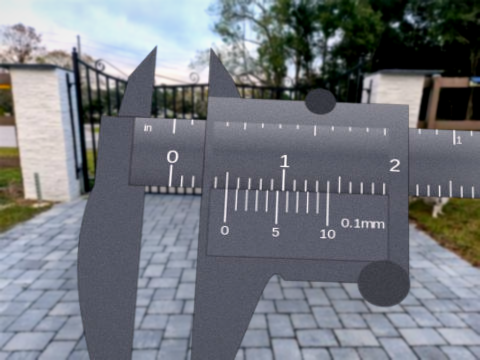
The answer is 5.0 mm
